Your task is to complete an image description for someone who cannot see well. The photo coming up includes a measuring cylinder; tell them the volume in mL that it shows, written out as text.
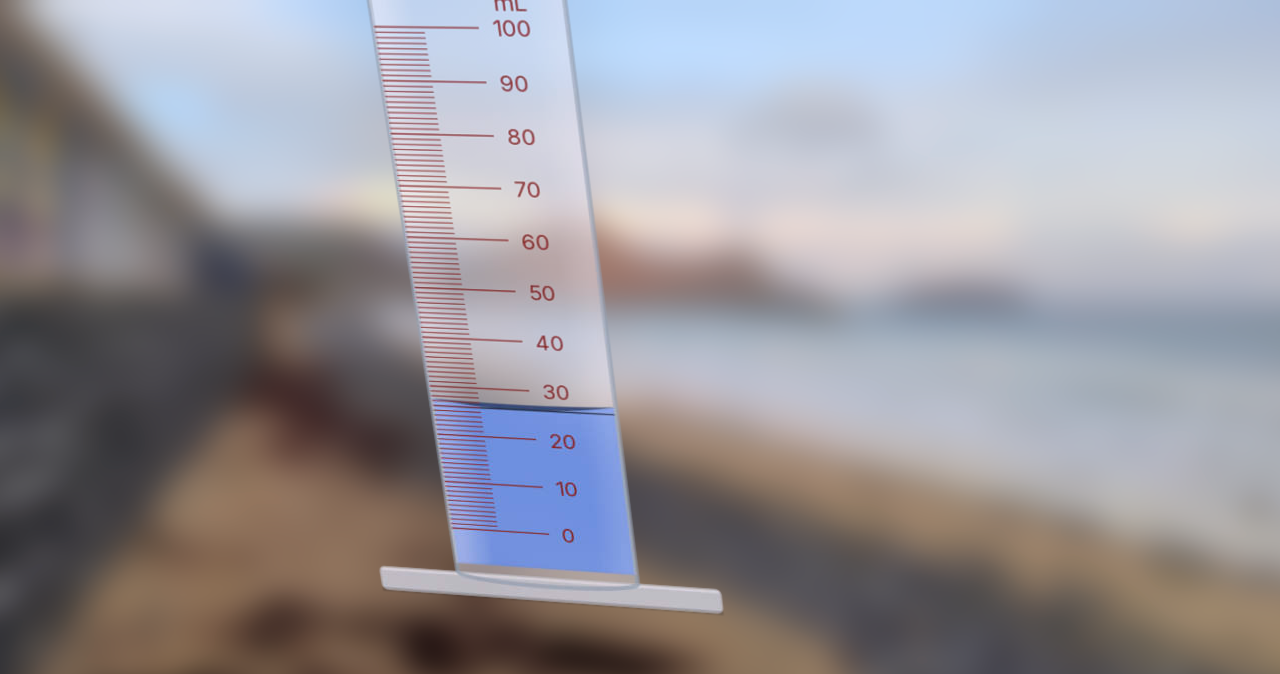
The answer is 26 mL
